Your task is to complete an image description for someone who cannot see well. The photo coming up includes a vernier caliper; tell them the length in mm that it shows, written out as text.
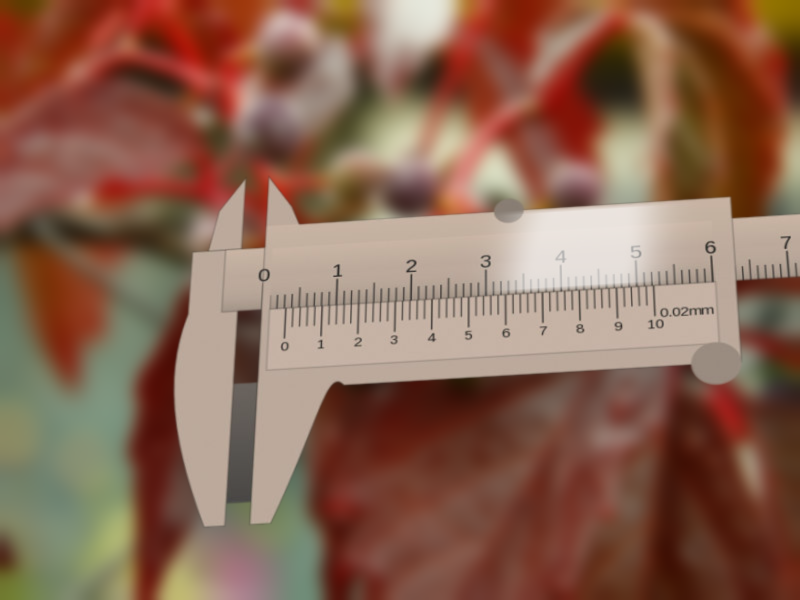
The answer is 3.2 mm
